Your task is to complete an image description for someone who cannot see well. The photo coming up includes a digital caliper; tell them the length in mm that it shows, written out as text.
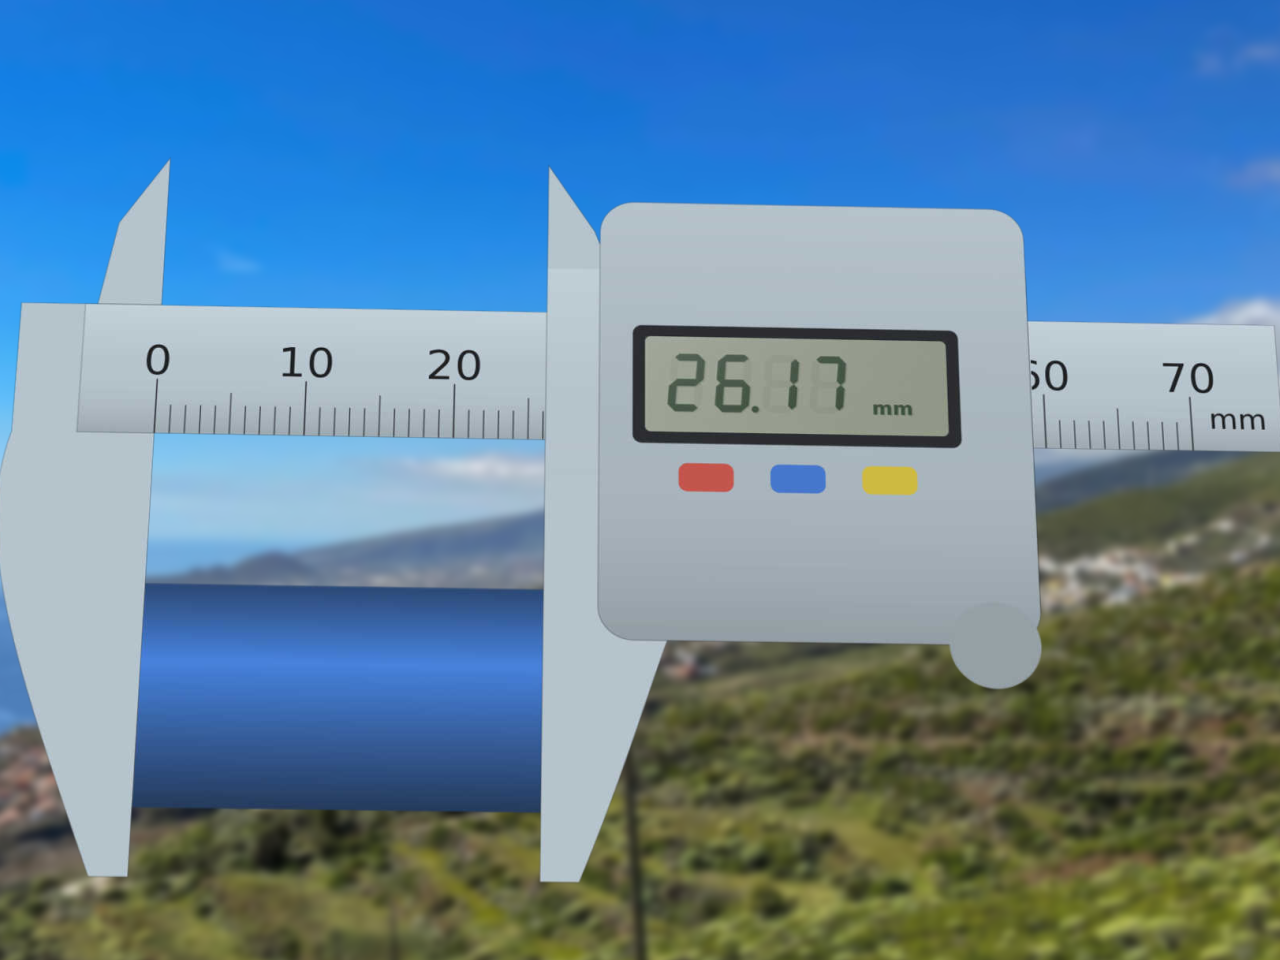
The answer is 26.17 mm
